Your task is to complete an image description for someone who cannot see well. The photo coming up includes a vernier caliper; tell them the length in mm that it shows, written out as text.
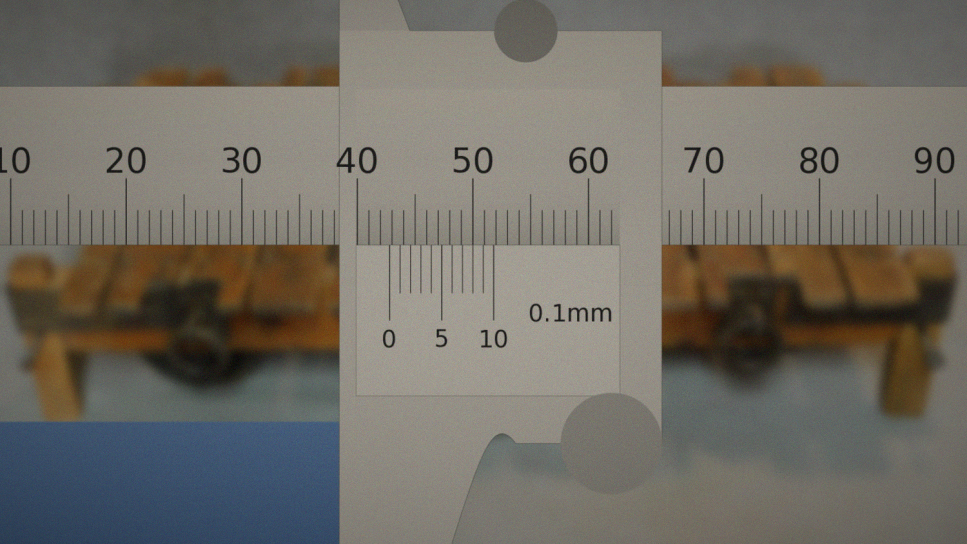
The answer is 42.8 mm
